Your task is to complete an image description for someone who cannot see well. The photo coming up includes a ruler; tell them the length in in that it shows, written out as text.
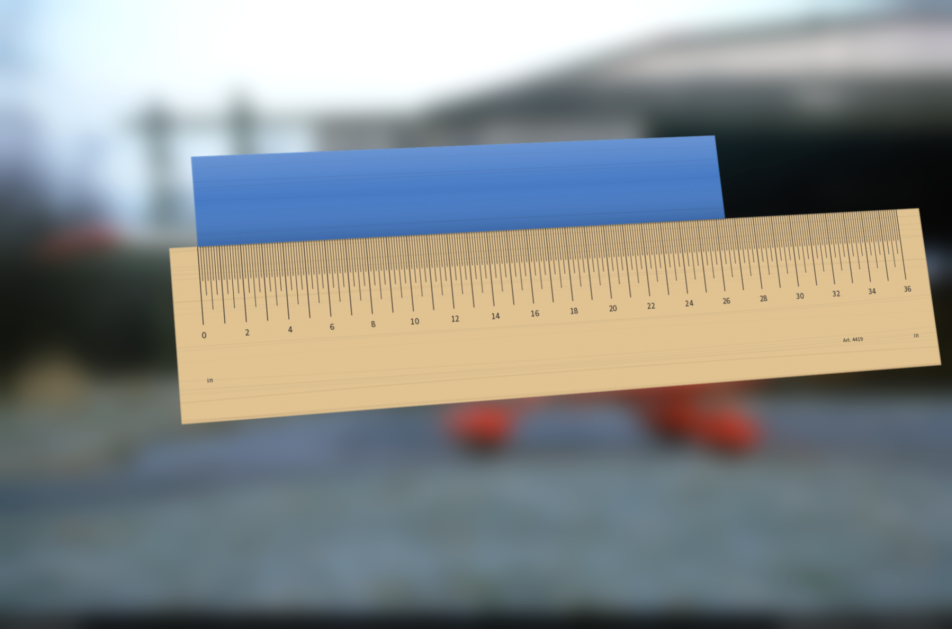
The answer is 26.5 in
